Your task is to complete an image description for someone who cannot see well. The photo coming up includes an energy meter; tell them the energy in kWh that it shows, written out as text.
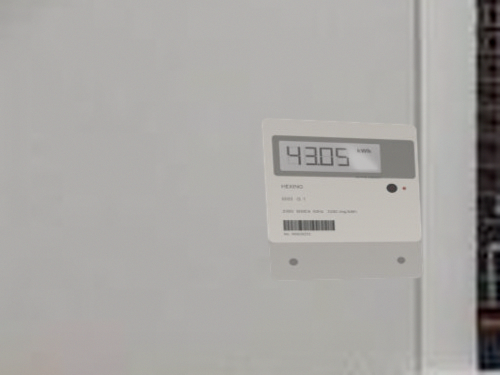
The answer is 43.05 kWh
